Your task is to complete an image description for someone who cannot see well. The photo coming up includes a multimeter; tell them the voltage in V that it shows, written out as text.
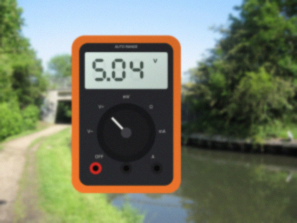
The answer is 5.04 V
